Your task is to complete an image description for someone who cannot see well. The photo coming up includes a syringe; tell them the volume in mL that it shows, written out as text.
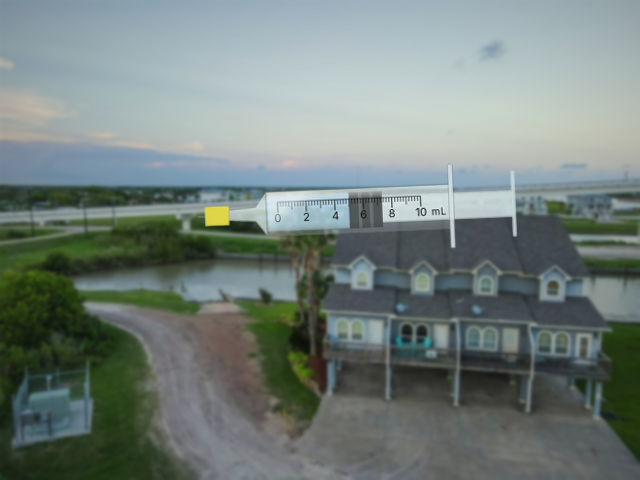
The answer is 5 mL
